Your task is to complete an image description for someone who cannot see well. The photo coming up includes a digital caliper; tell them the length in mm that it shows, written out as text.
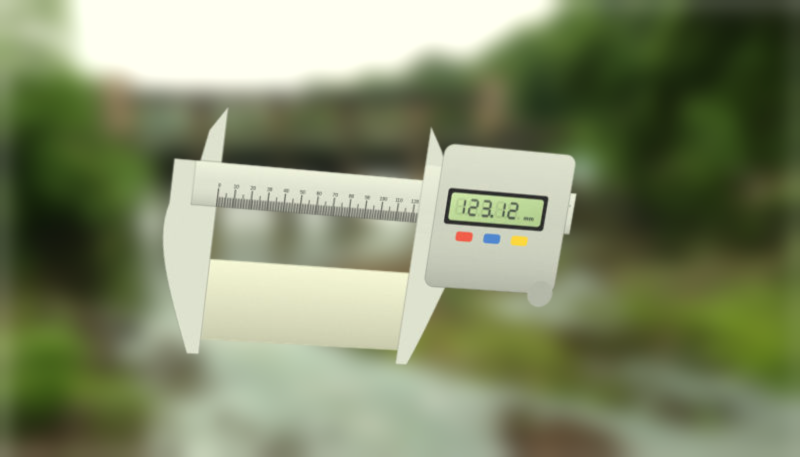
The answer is 123.12 mm
